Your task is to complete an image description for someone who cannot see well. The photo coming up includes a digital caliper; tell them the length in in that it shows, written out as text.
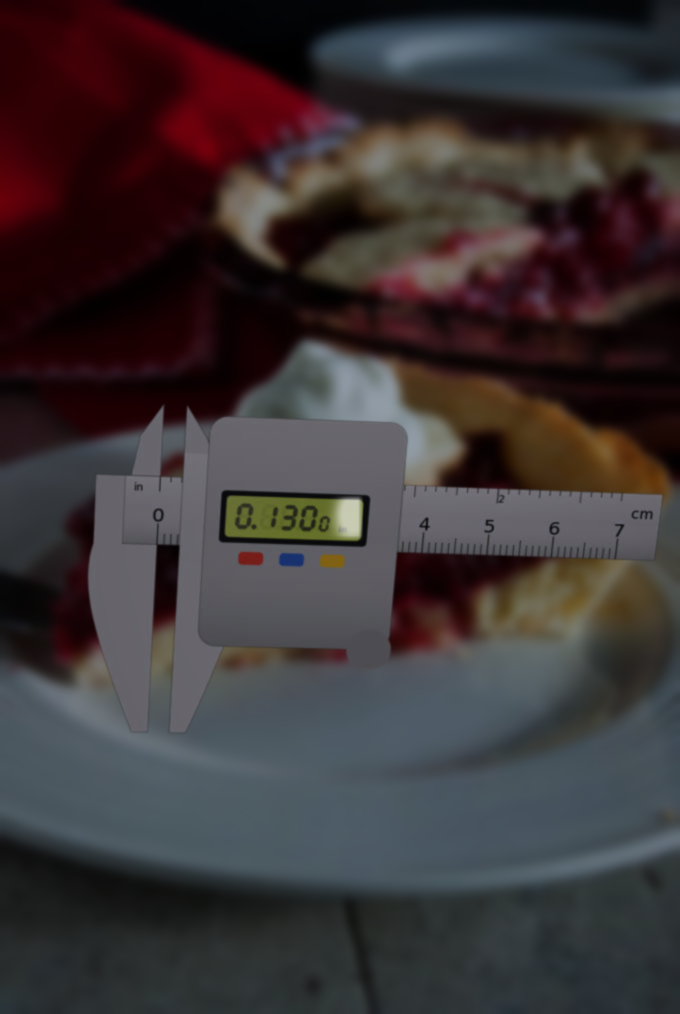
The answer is 0.1300 in
